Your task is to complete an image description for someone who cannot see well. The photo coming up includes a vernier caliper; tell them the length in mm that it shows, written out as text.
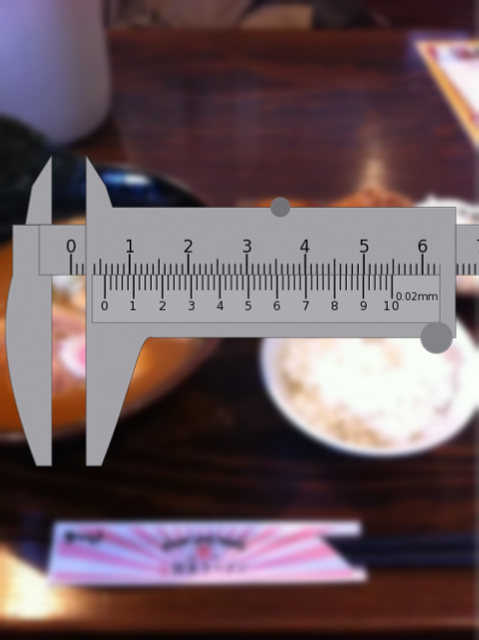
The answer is 5.8 mm
